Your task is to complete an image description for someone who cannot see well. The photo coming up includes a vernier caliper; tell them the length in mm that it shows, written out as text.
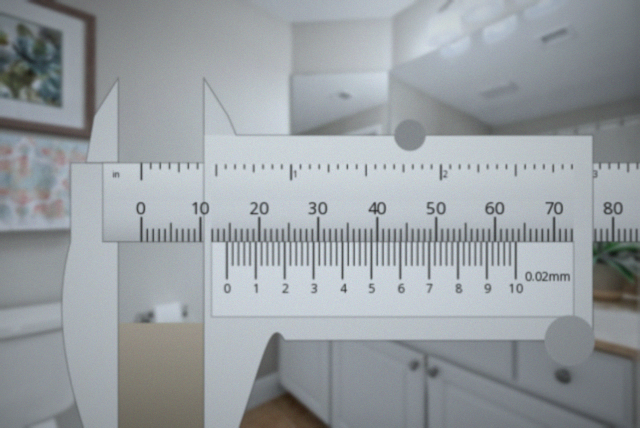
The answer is 14.5 mm
